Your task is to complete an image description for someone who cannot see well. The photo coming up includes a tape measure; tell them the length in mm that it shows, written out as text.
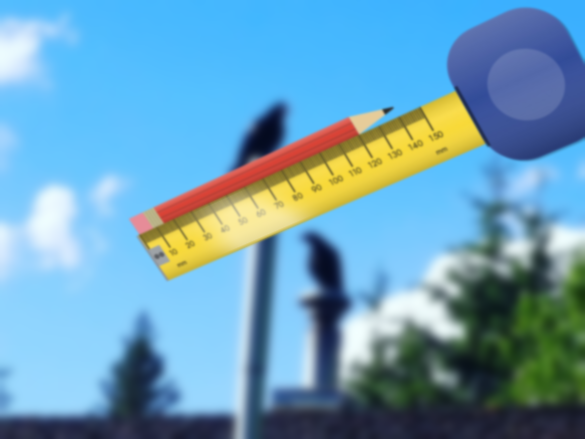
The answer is 140 mm
